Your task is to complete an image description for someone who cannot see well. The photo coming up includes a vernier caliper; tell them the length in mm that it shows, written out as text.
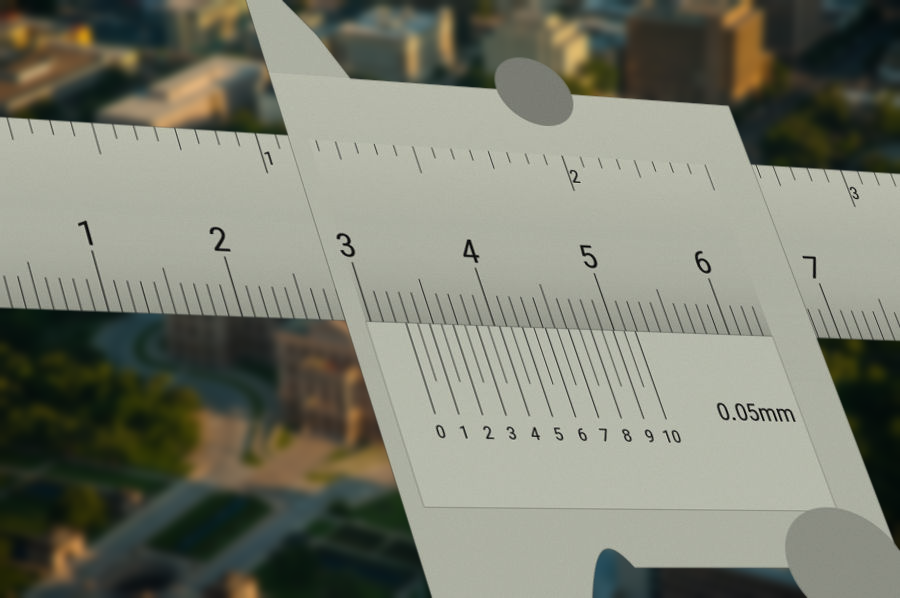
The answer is 32.8 mm
